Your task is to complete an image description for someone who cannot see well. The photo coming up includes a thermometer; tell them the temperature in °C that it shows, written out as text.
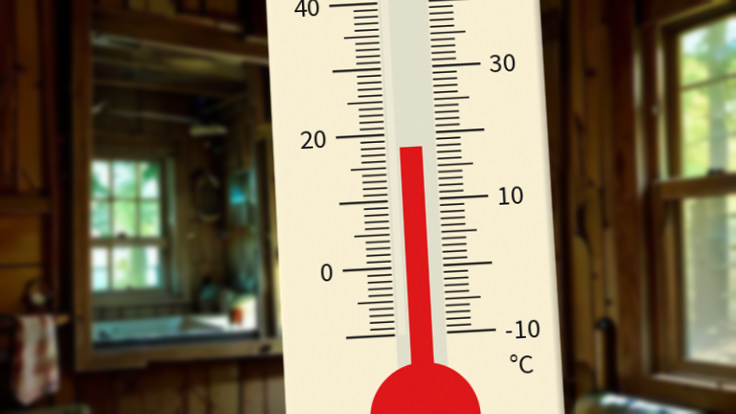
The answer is 18 °C
